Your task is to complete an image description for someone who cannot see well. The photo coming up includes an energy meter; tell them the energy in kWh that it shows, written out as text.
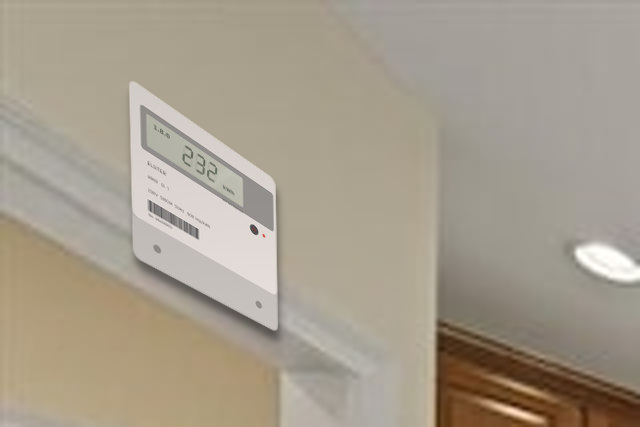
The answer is 232 kWh
